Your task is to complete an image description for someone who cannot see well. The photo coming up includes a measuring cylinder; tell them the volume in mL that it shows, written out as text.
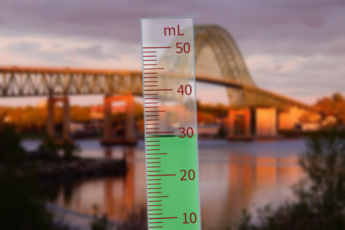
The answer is 29 mL
